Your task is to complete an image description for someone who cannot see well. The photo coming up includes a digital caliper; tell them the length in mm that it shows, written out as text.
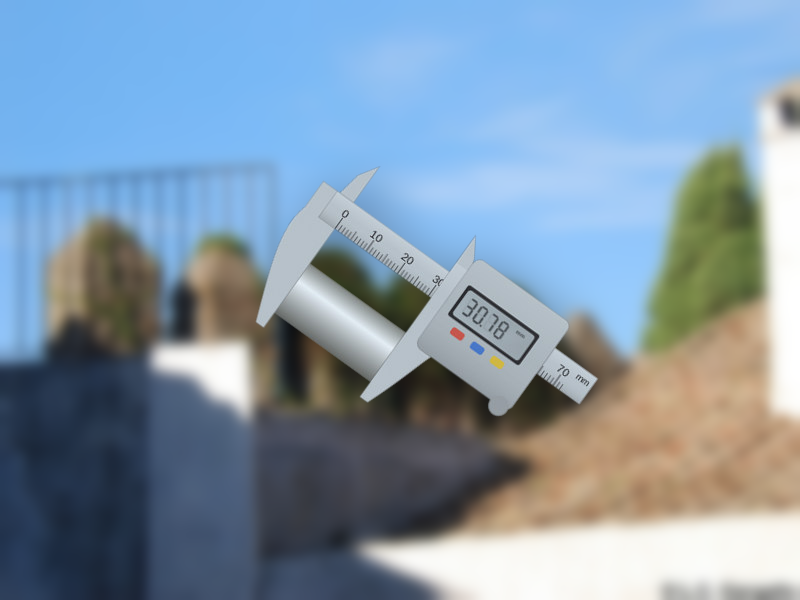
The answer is 30.78 mm
